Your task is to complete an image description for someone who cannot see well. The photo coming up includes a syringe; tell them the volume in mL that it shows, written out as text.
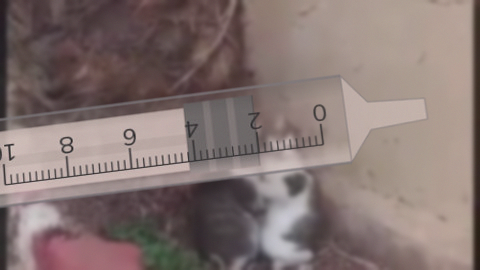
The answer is 2 mL
